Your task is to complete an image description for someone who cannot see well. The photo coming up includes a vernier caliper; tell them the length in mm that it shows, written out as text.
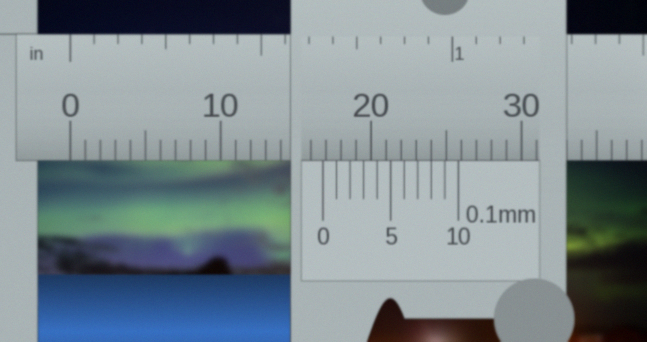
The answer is 16.8 mm
